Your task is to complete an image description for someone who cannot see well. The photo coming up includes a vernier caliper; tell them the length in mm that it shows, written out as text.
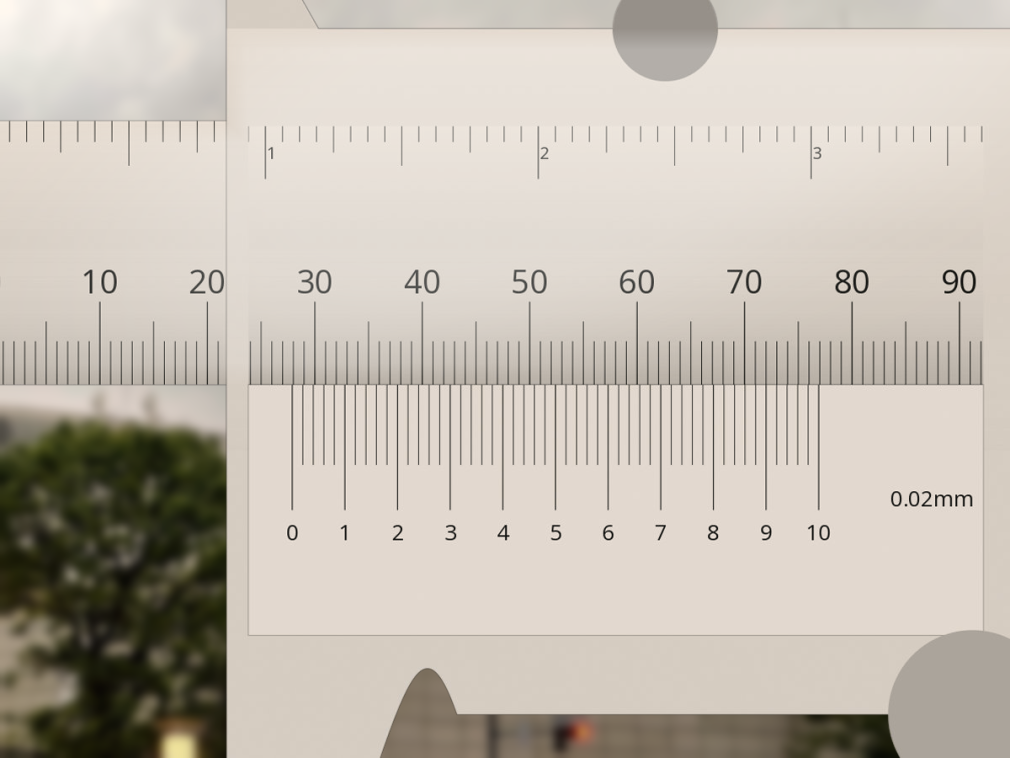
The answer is 27.9 mm
